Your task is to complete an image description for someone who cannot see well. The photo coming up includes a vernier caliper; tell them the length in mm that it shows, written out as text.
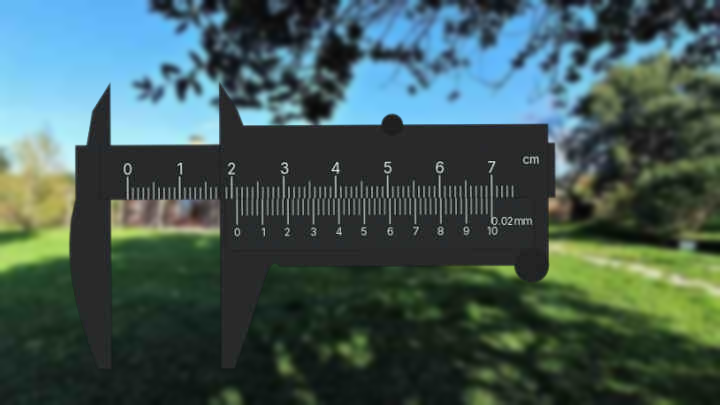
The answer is 21.0 mm
